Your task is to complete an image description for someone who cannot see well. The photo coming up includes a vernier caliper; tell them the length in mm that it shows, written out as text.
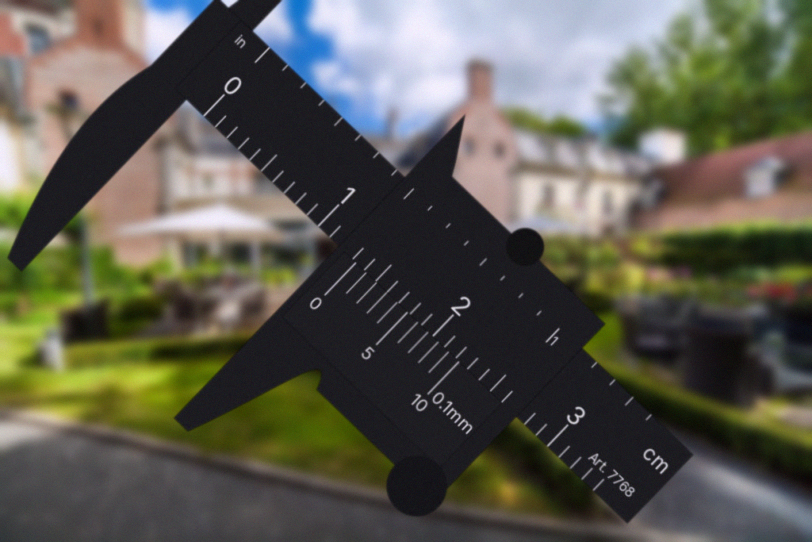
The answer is 13.3 mm
